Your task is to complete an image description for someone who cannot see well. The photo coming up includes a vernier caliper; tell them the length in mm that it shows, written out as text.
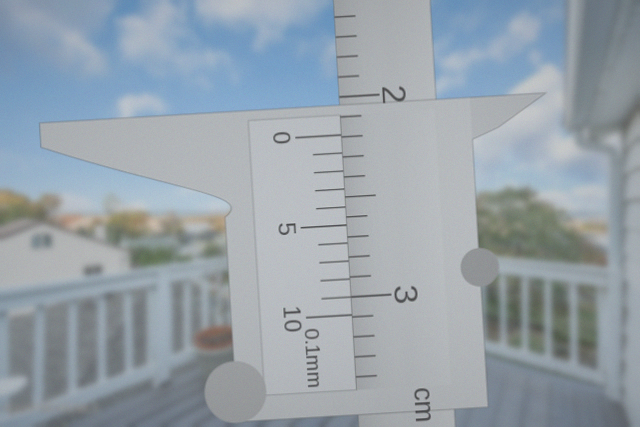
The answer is 21.9 mm
